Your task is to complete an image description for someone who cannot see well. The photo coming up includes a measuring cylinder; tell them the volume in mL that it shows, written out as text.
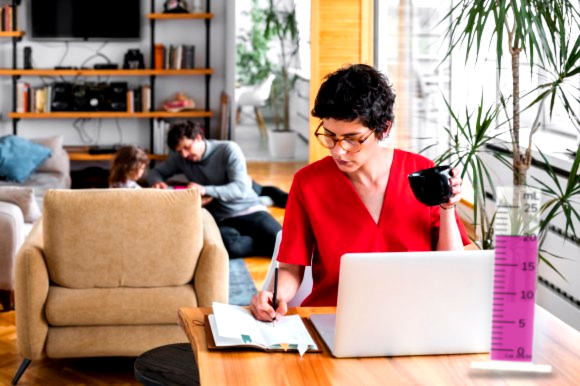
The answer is 20 mL
